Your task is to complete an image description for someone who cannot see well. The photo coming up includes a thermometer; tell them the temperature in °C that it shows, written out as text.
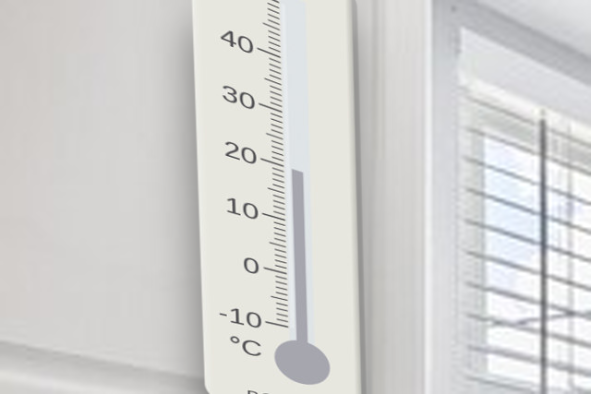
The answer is 20 °C
